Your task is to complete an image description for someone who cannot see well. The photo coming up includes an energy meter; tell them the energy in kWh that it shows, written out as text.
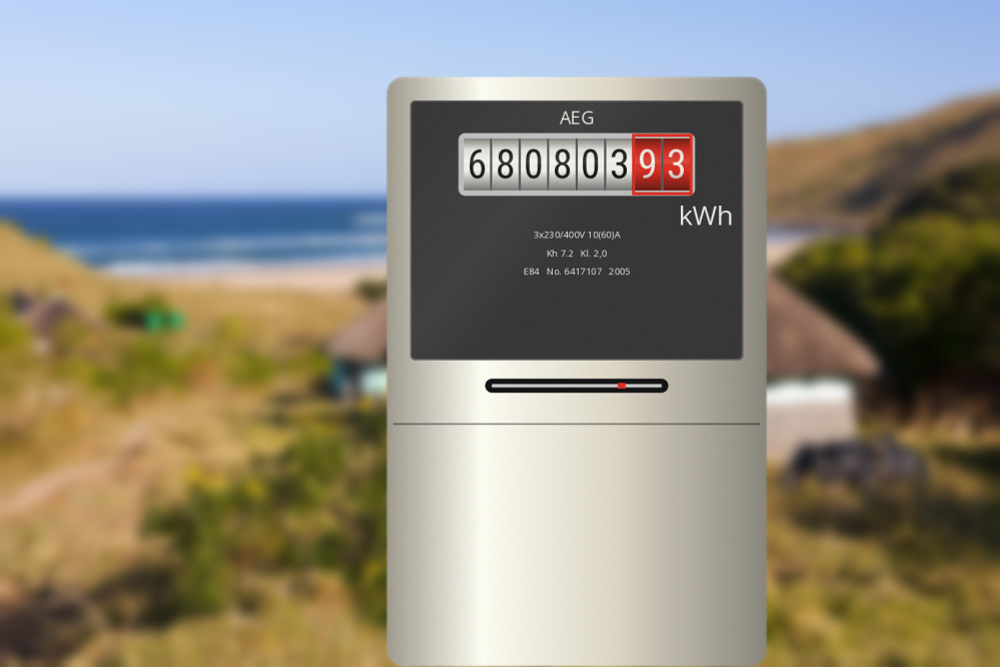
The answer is 680803.93 kWh
